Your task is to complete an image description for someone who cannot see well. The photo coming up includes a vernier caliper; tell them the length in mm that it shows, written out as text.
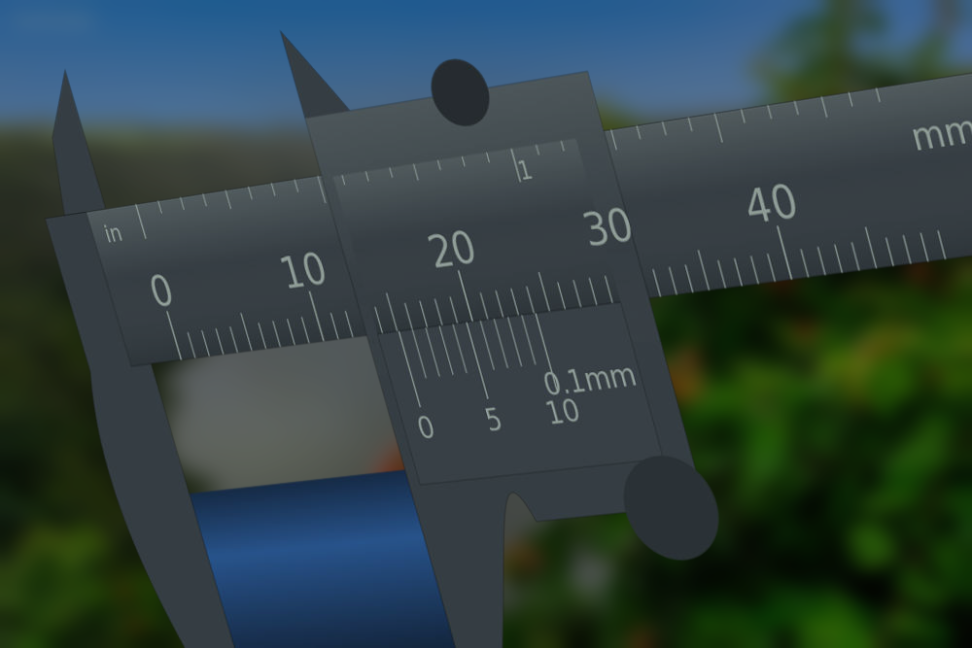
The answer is 15.1 mm
